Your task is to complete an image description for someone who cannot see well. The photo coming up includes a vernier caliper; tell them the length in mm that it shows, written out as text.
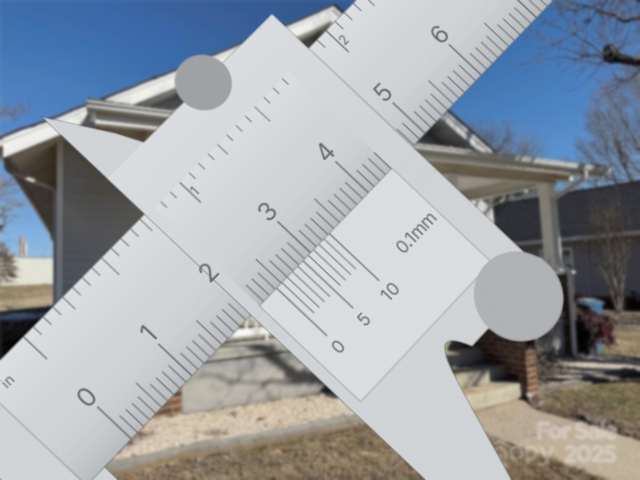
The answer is 24.2 mm
